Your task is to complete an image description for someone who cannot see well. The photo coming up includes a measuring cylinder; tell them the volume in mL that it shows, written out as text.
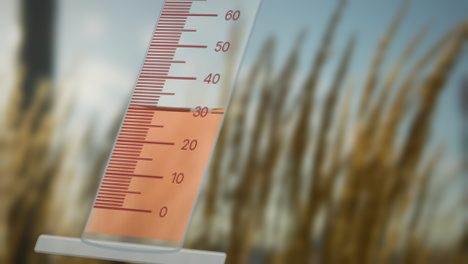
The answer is 30 mL
